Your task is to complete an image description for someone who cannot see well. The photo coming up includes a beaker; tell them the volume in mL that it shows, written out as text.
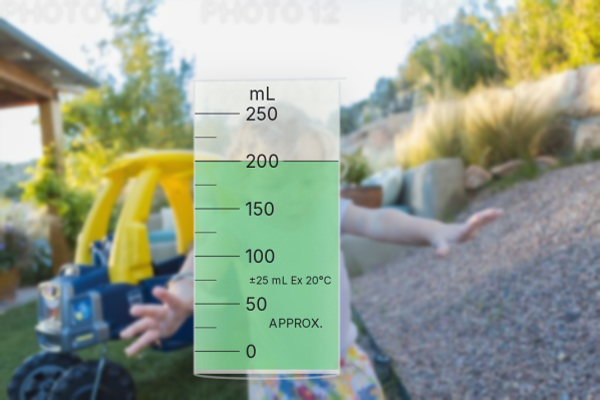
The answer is 200 mL
